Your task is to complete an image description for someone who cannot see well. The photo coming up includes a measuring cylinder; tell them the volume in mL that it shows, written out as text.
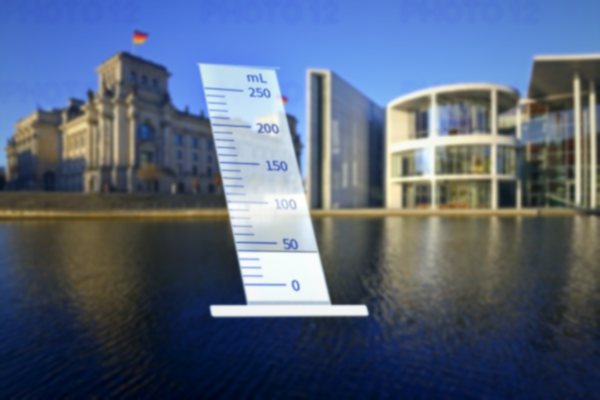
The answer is 40 mL
